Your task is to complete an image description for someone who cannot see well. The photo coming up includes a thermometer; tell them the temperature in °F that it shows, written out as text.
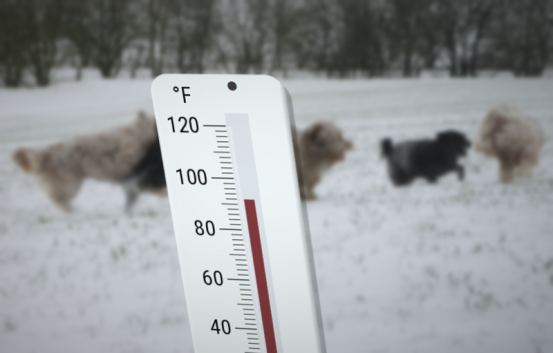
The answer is 92 °F
